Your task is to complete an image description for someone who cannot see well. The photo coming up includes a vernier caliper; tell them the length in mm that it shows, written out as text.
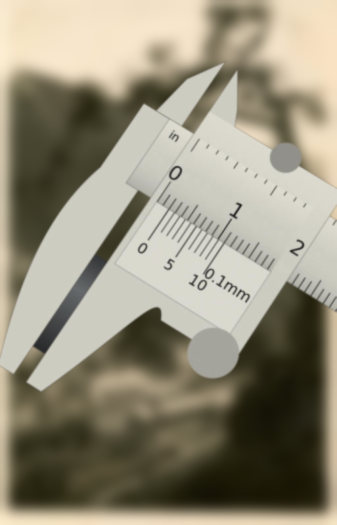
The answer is 2.0 mm
